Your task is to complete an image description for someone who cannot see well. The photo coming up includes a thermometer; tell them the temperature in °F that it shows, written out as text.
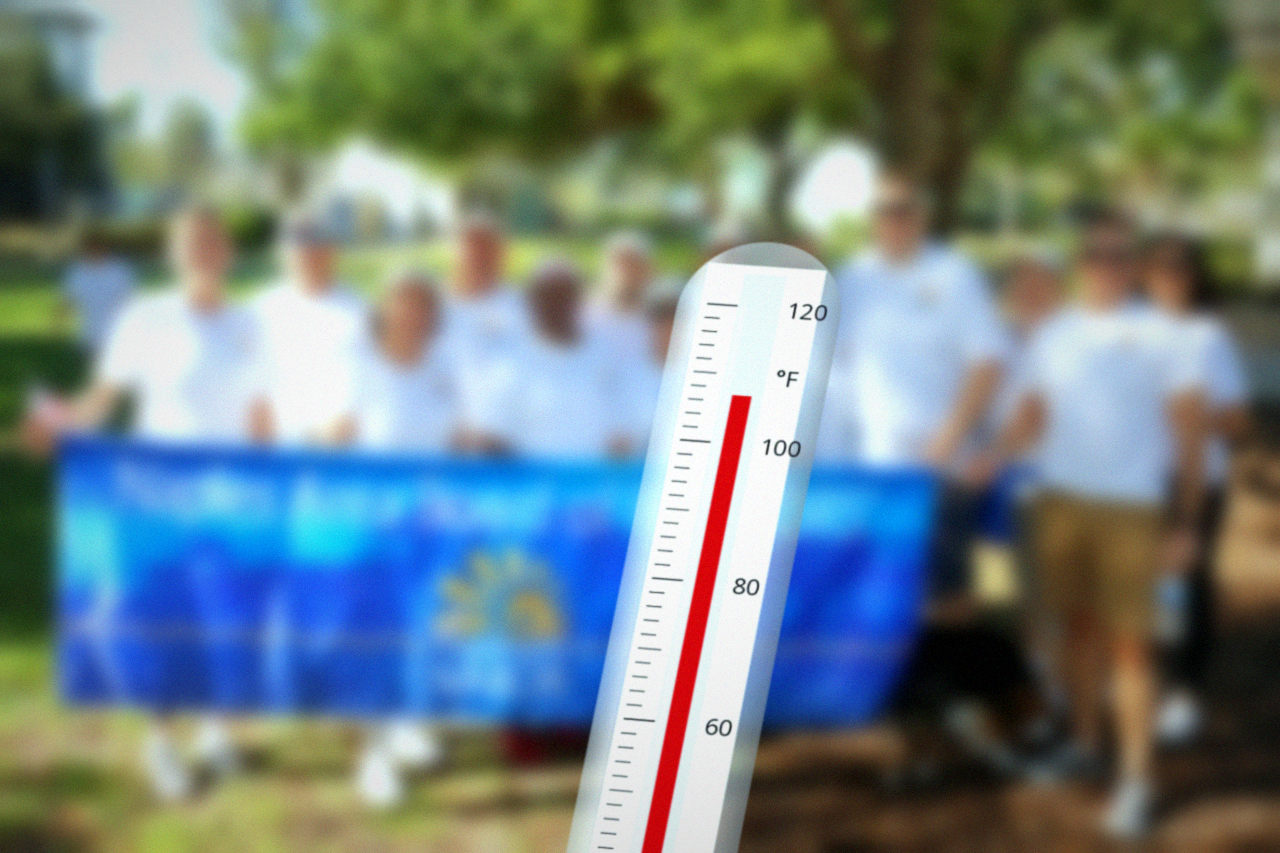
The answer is 107 °F
